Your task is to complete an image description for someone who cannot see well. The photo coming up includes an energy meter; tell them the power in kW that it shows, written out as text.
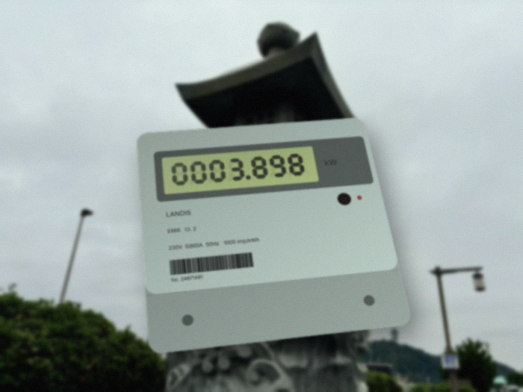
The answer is 3.898 kW
